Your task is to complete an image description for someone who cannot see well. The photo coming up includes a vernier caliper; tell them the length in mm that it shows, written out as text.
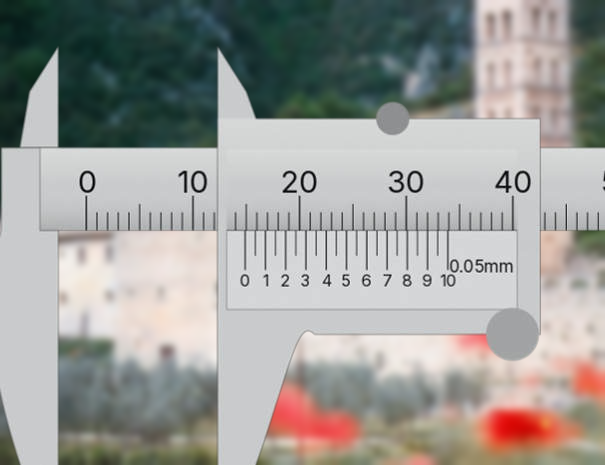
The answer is 14.9 mm
